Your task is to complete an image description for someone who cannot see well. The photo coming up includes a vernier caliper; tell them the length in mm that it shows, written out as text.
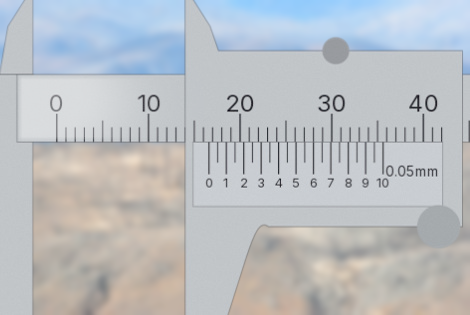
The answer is 16.6 mm
